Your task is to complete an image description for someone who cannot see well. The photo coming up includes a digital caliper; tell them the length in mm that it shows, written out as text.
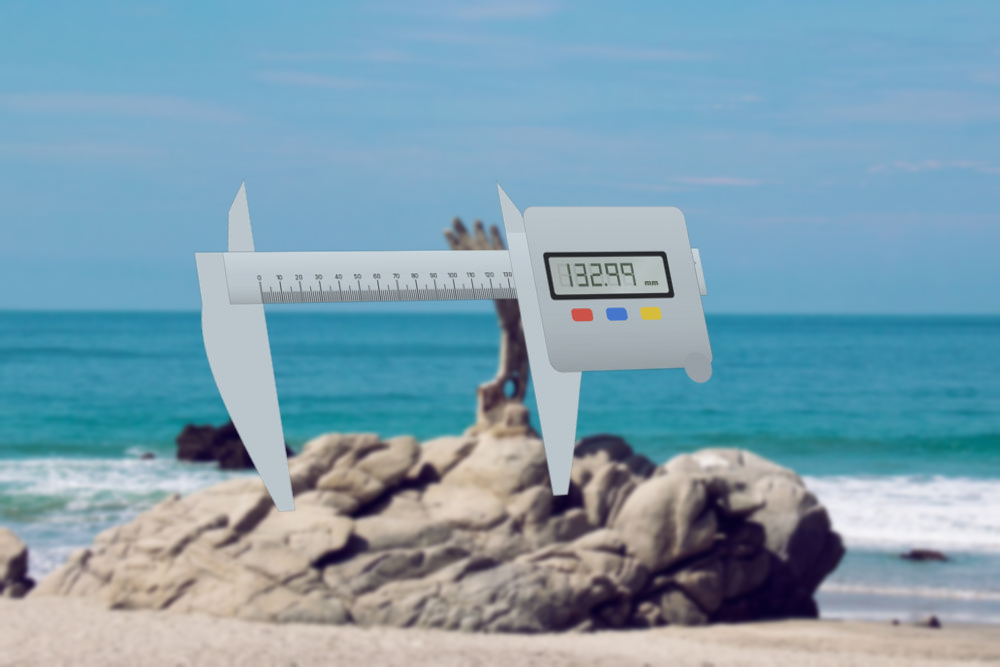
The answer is 132.99 mm
